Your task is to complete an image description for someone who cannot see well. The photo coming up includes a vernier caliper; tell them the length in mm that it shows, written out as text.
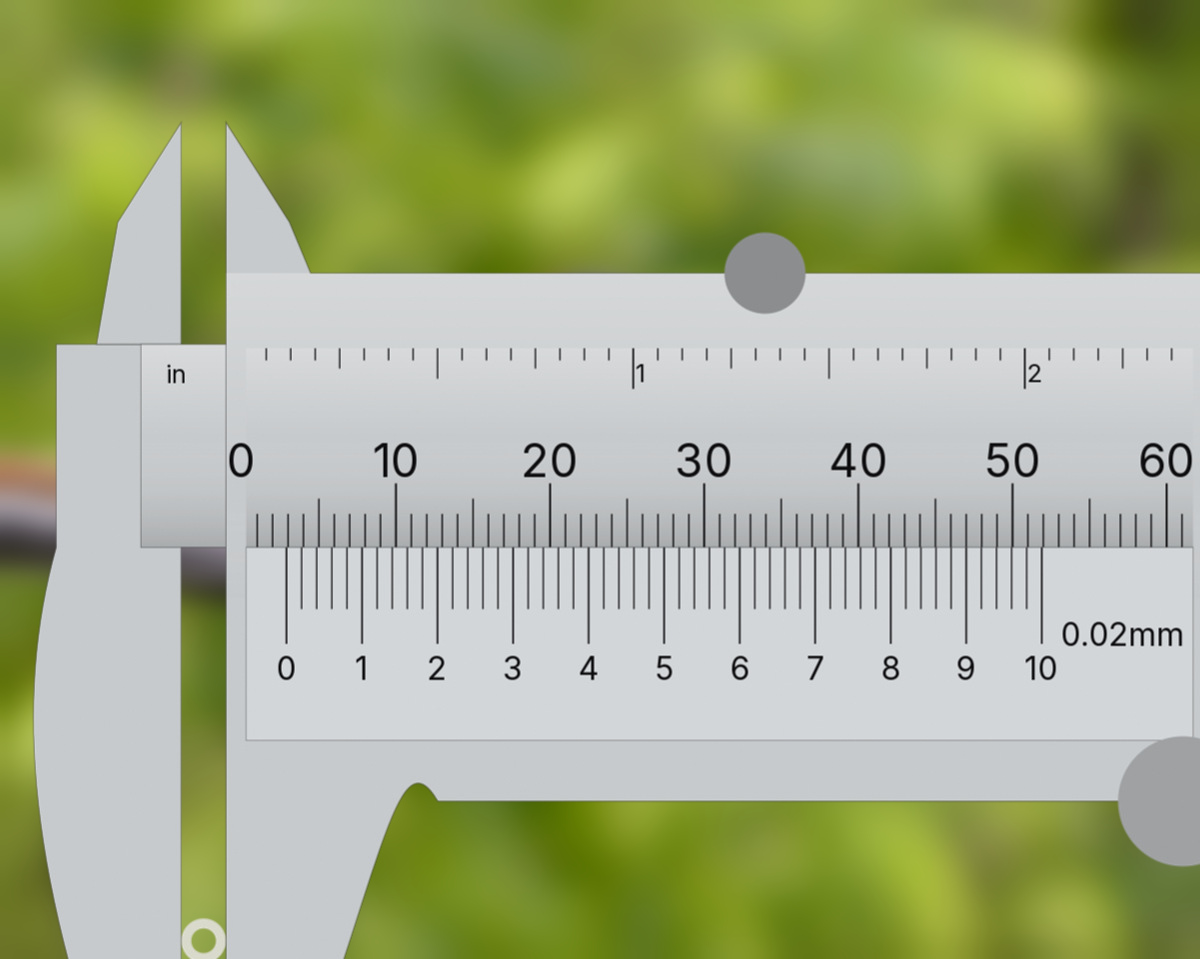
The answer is 2.9 mm
